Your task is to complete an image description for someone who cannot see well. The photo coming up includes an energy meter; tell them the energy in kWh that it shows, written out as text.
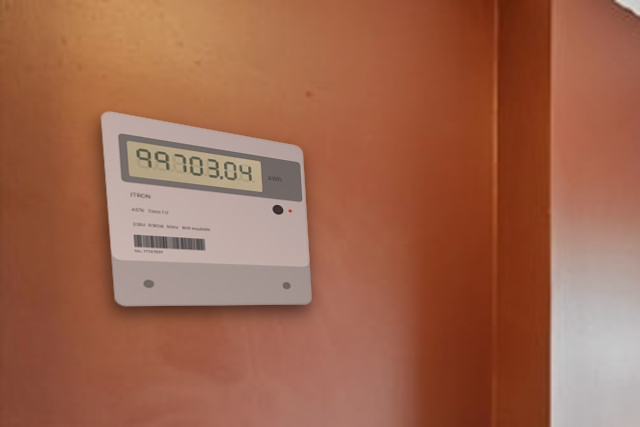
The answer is 99703.04 kWh
